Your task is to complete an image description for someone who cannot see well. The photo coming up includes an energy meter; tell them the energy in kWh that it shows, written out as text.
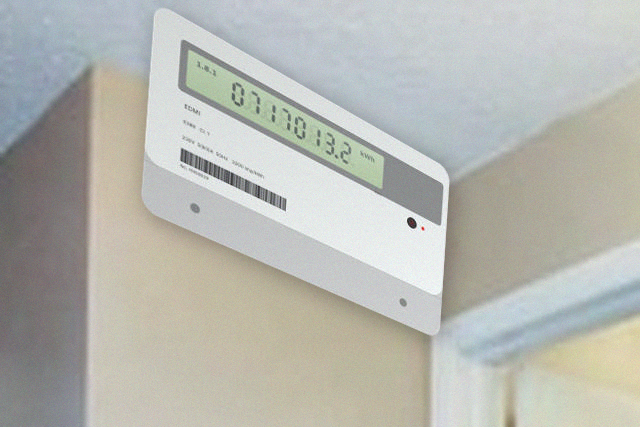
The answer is 717013.2 kWh
